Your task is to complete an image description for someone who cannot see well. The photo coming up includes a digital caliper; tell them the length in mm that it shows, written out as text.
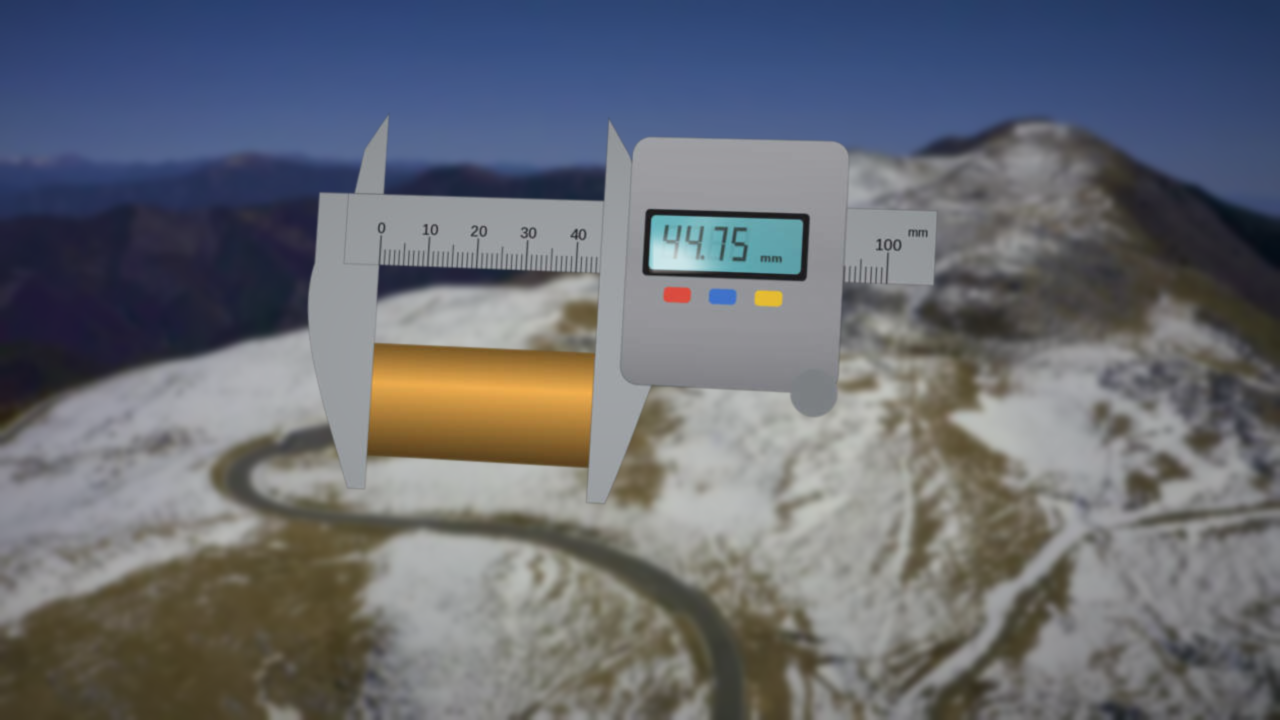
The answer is 44.75 mm
